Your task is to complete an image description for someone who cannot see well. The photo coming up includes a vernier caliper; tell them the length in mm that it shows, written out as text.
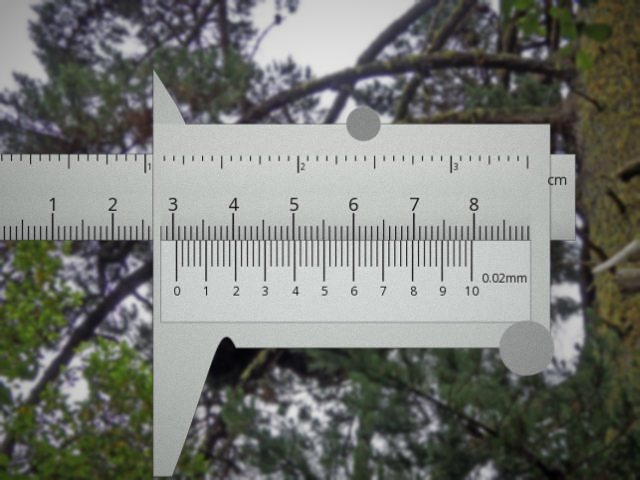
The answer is 30.6 mm
